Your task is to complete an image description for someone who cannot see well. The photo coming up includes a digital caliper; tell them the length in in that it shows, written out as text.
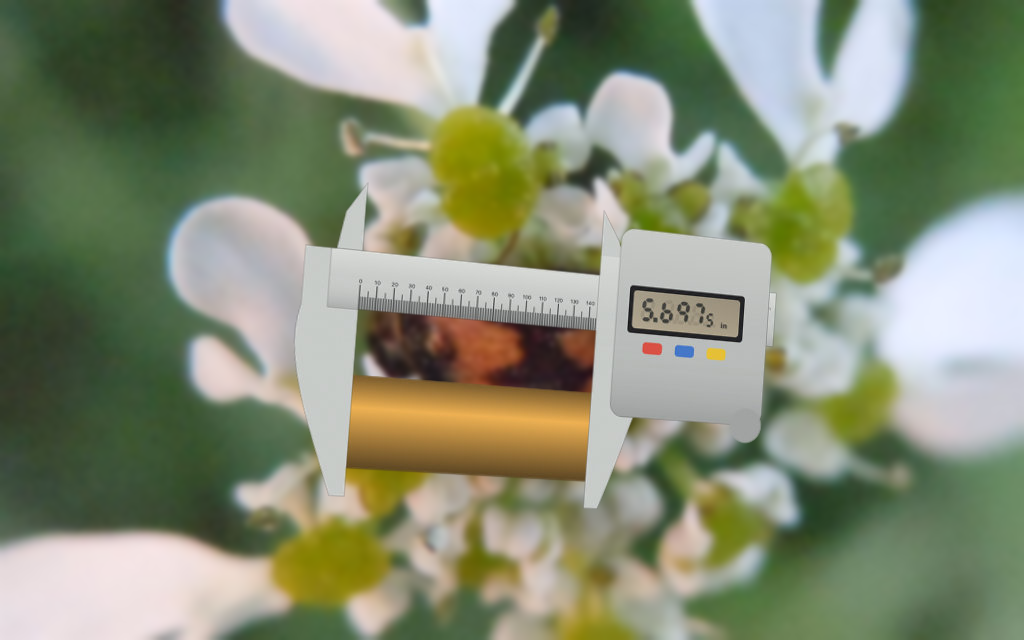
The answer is 5.6975 in
